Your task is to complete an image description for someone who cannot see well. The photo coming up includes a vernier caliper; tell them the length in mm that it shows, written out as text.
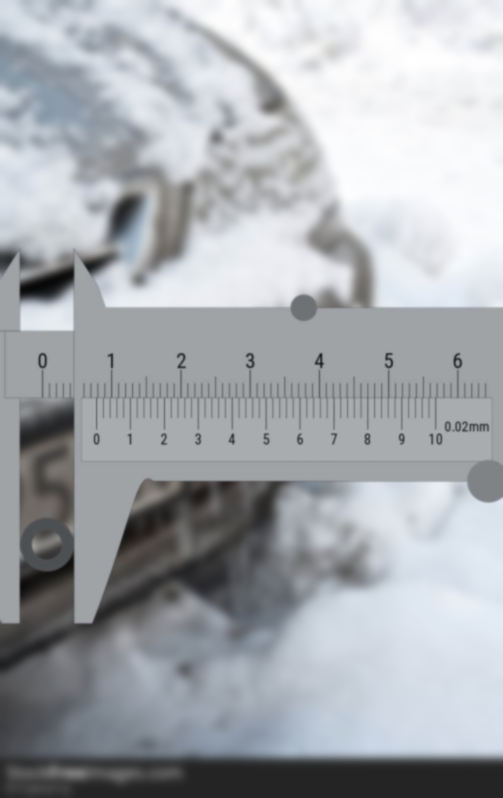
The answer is 7.8 mm
